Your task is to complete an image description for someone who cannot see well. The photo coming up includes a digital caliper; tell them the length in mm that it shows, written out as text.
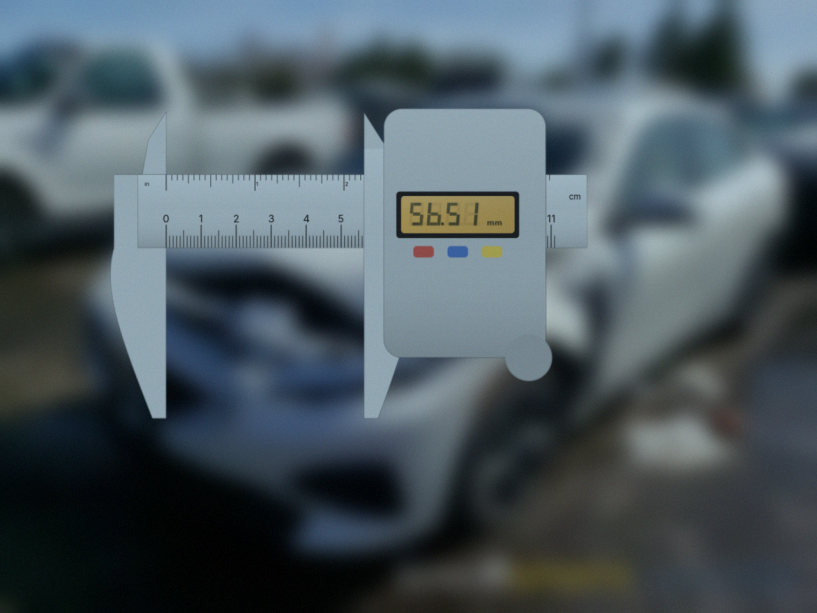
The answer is 56.51 mm
